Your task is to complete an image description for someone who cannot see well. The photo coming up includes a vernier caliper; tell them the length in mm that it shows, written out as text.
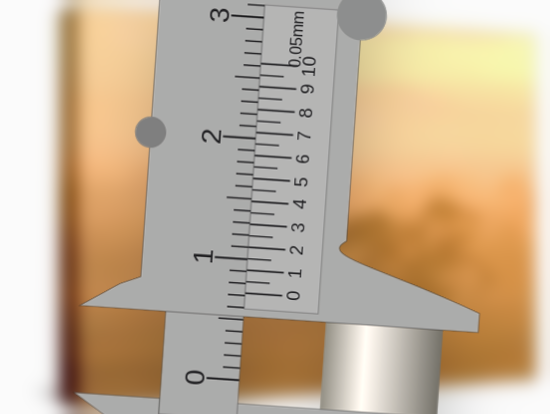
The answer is 7.2 mm
